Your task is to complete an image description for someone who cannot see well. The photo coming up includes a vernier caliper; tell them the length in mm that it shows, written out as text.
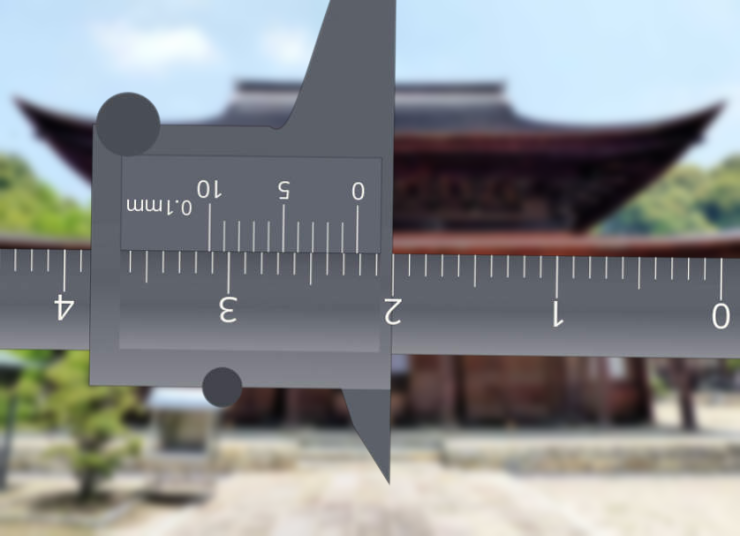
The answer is 22.2 mm
